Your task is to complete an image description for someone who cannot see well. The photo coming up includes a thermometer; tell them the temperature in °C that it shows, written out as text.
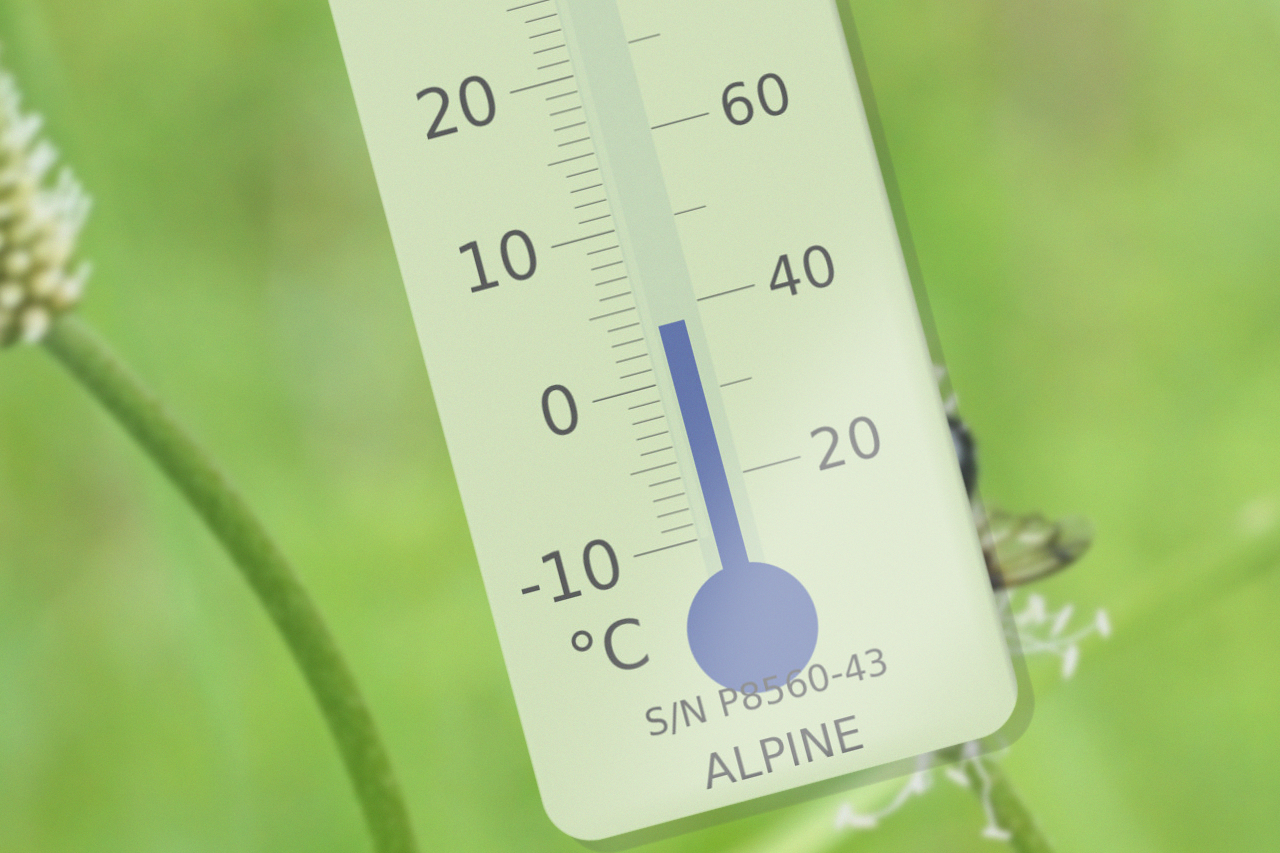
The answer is 3.5 °C
